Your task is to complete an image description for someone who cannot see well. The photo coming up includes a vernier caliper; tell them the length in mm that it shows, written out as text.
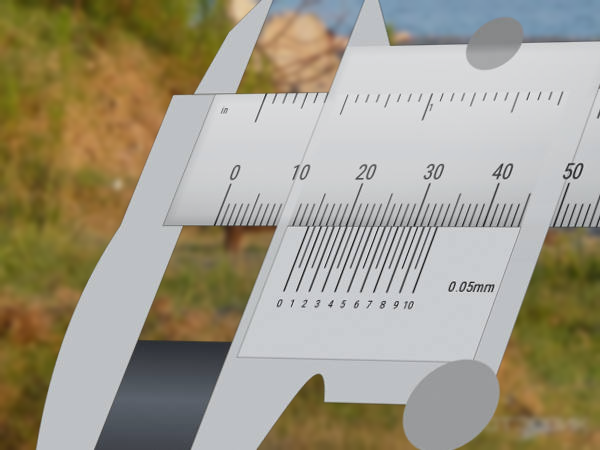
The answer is 14.4 mm
